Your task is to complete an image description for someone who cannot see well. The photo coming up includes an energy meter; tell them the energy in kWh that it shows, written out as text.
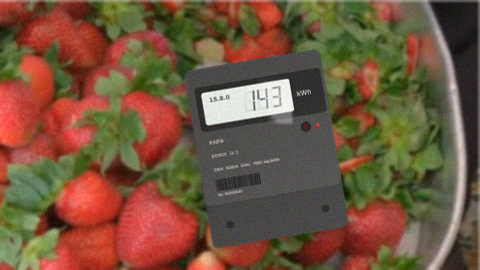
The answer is 143 kWh
